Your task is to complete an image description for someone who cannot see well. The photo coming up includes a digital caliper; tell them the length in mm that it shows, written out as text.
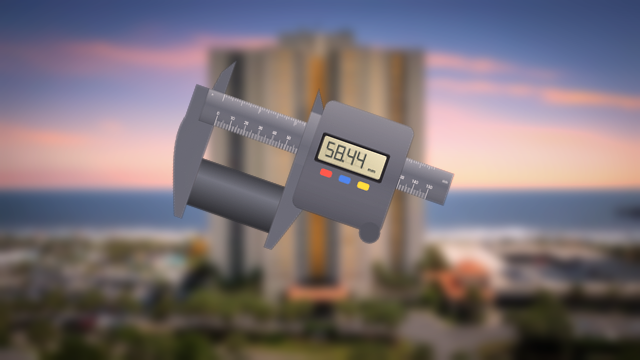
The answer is 58.44 mm
